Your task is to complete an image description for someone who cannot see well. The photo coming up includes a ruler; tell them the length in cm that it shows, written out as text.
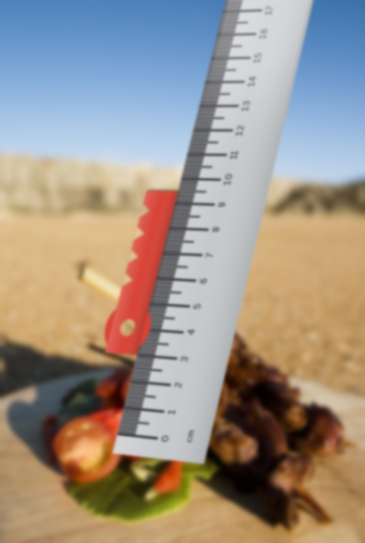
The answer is 6.5 cm
